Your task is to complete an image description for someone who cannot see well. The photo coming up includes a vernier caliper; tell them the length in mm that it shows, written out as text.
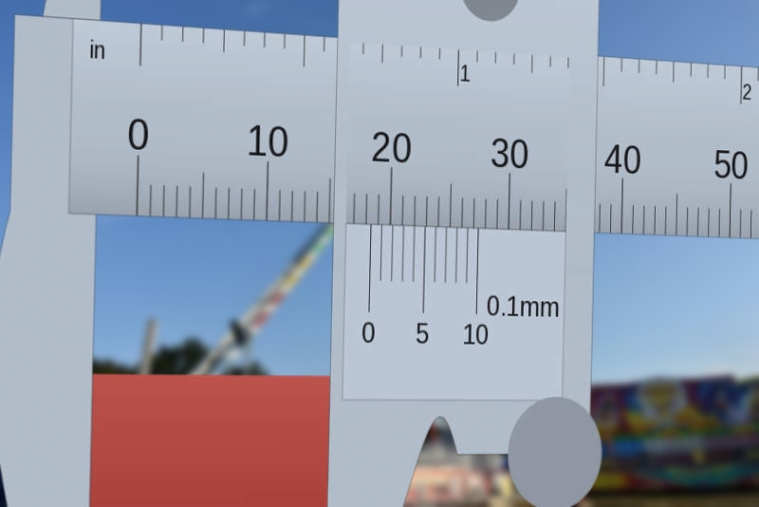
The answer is 18.4 mm
